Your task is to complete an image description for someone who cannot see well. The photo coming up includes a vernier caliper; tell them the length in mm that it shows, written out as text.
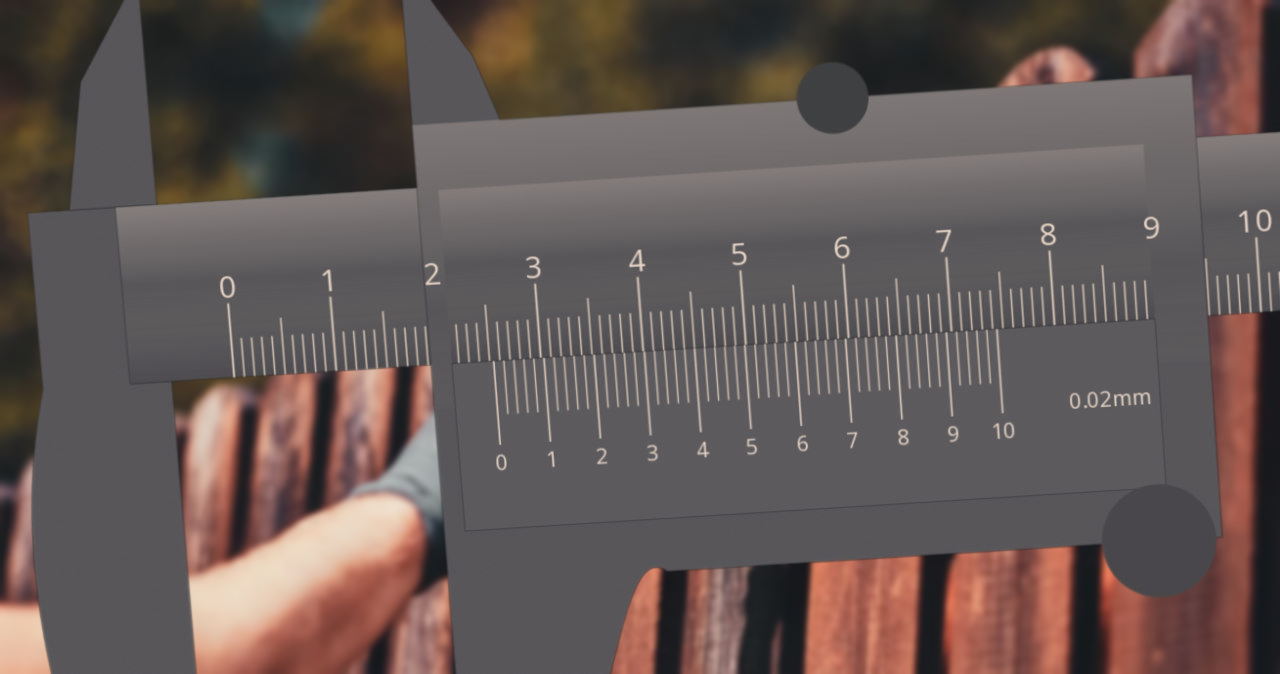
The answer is 25.4 mm
